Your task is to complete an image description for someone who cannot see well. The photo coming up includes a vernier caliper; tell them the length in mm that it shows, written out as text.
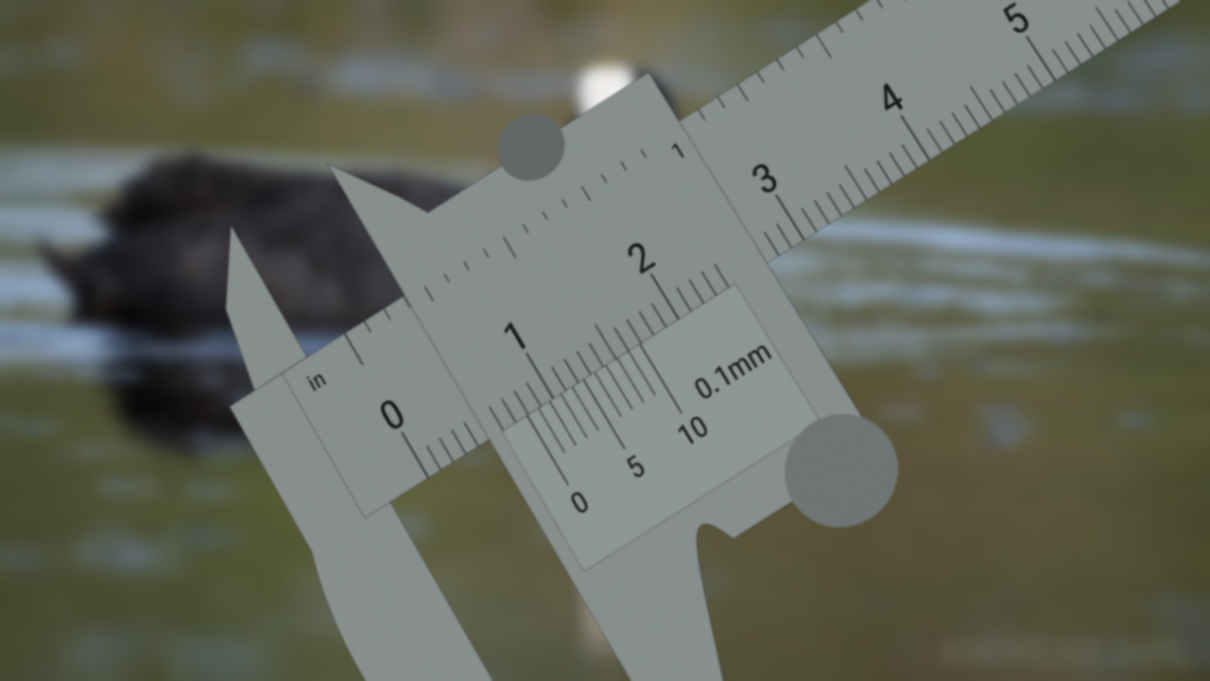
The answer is 7.9 mm
